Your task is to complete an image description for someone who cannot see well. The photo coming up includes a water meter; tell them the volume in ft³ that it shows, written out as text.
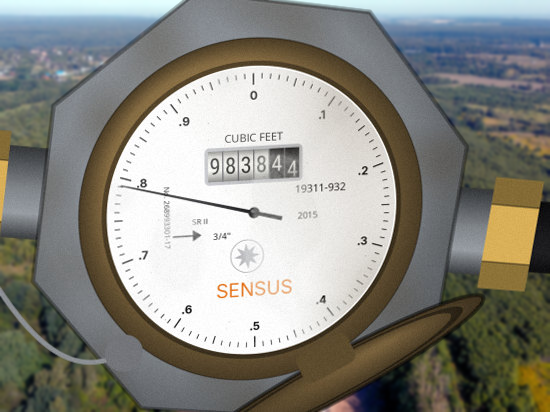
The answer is 983843.79 ft³
